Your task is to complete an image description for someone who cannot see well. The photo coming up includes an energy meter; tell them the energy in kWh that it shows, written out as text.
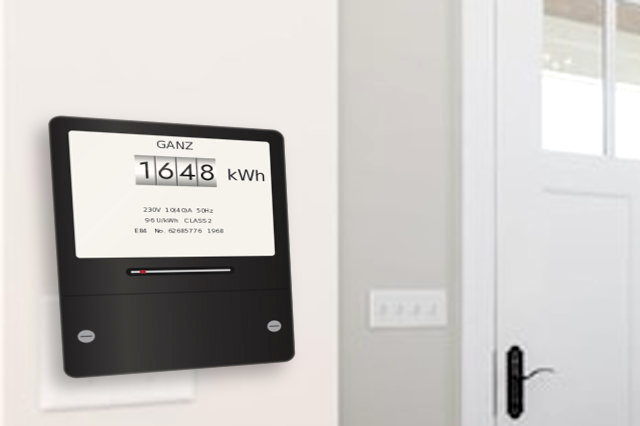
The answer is 1648 kWh
